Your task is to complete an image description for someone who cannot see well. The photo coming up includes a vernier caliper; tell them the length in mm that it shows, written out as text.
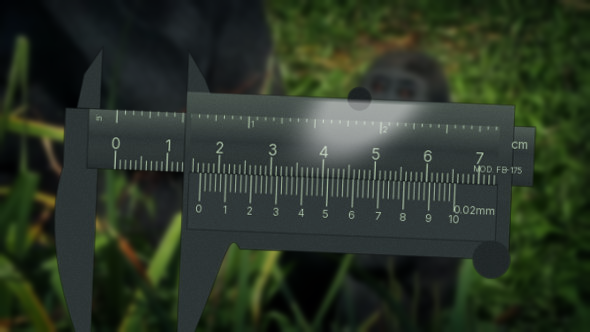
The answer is 16.5 mm
